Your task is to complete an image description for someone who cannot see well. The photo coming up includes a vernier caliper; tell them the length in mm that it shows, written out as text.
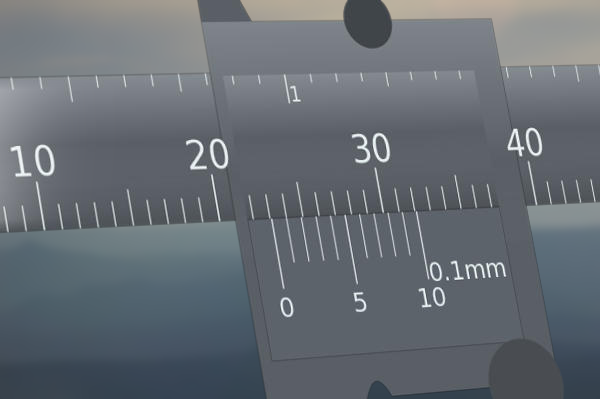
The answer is 23.1 mm
